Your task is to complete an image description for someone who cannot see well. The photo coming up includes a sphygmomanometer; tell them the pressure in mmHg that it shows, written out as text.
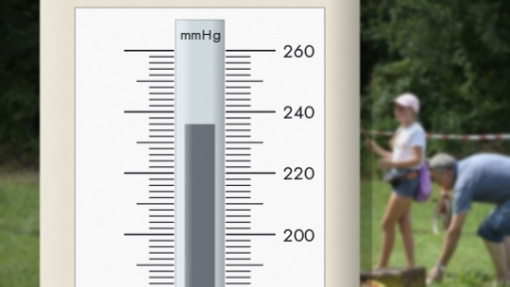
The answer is 236 mmHg
